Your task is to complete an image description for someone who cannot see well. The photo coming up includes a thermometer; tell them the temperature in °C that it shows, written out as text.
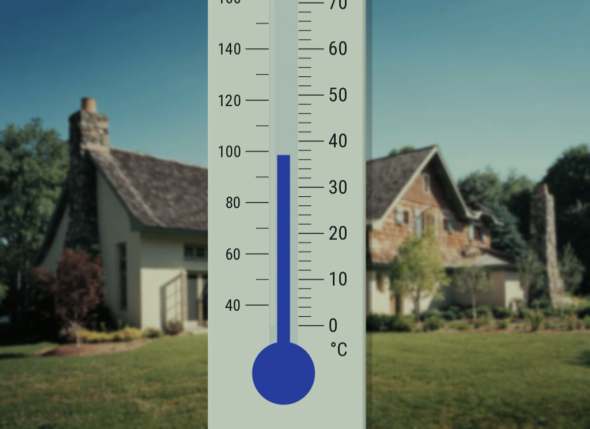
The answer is 37 °C
